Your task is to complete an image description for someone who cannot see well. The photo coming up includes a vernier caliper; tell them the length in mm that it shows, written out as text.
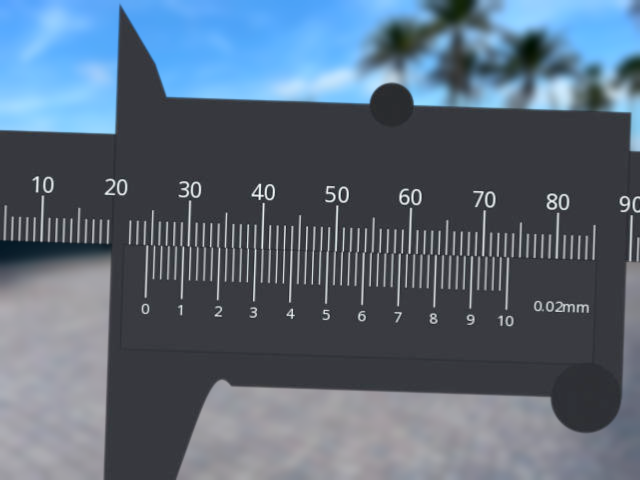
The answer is 24.4 mm
